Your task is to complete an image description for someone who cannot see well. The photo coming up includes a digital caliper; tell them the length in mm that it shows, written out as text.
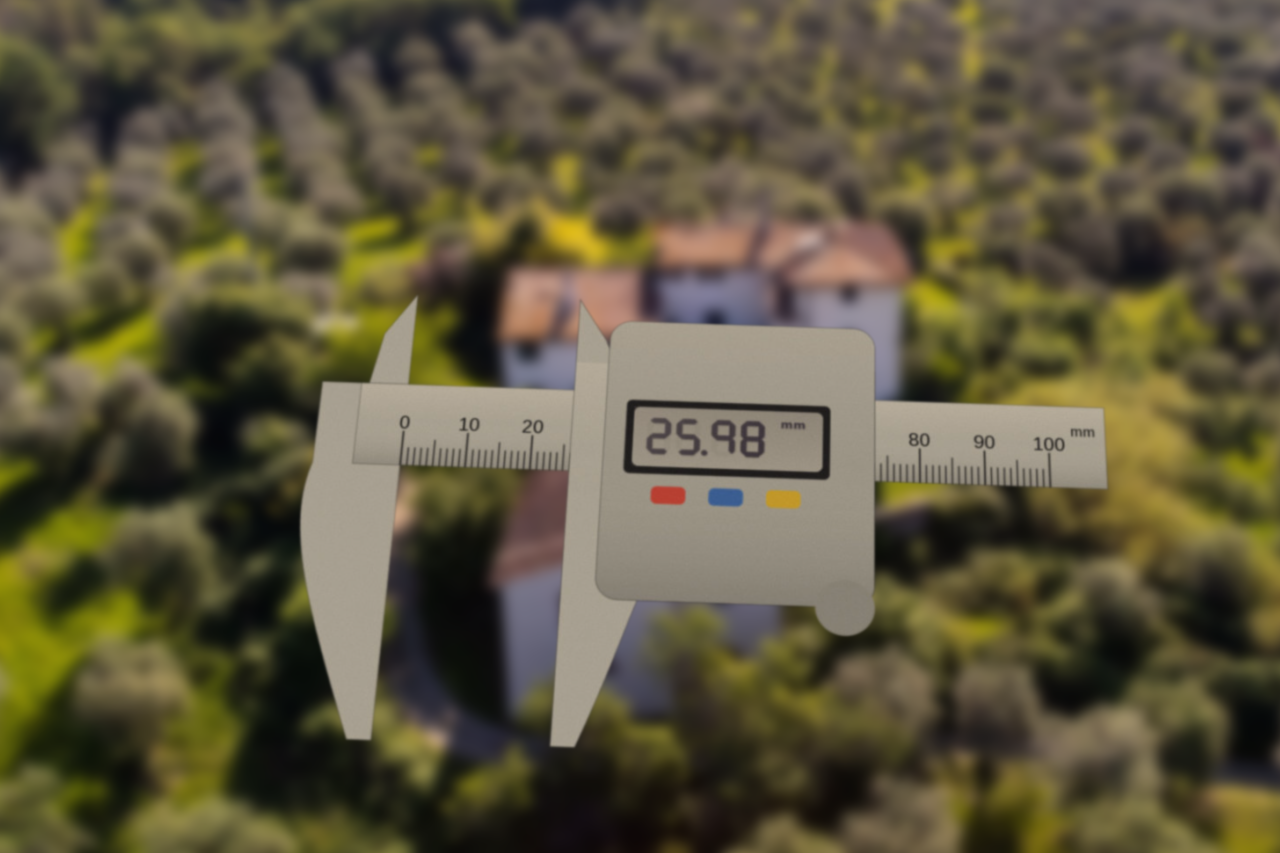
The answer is 25.98 mm
